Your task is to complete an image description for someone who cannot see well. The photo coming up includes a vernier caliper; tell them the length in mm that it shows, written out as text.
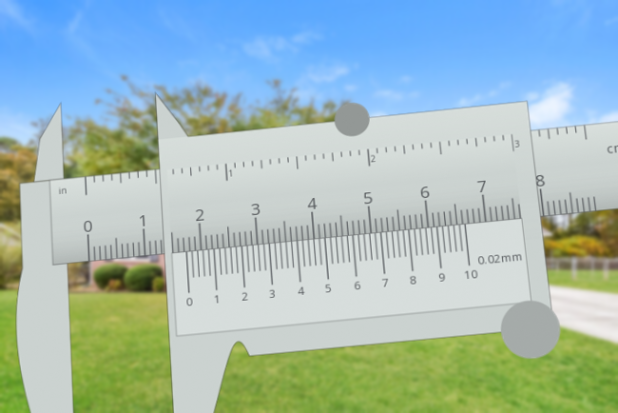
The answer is 17.4 mm
